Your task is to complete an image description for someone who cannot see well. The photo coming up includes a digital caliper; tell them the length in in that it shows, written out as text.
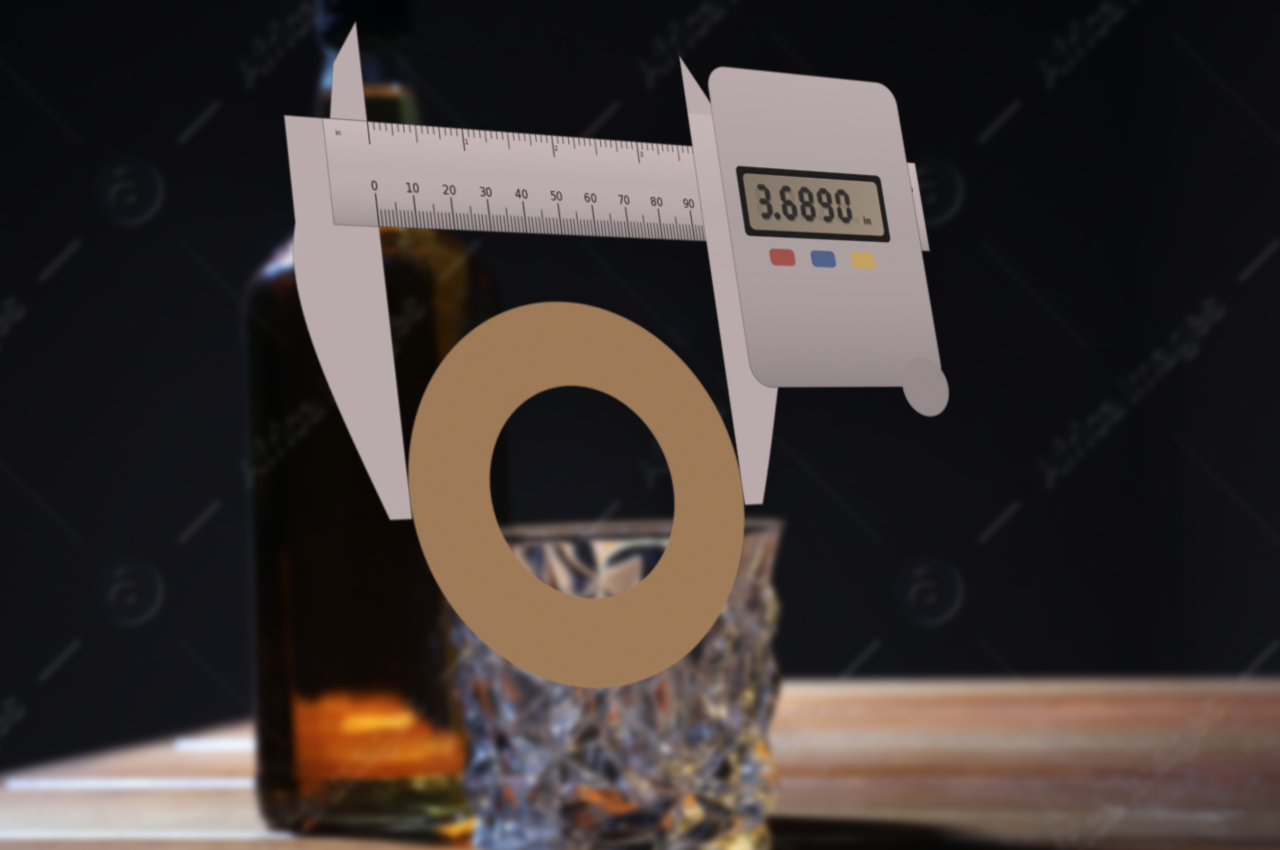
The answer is 3.6890 in
